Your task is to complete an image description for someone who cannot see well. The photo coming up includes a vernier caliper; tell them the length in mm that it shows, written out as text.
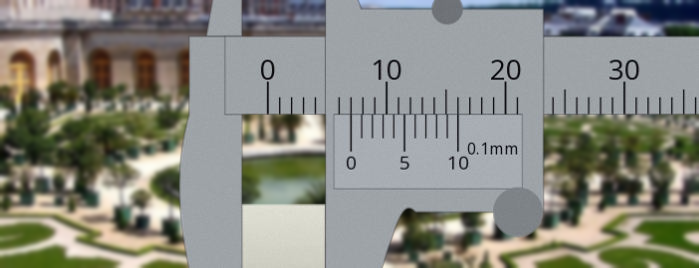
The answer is 7.0 mm
